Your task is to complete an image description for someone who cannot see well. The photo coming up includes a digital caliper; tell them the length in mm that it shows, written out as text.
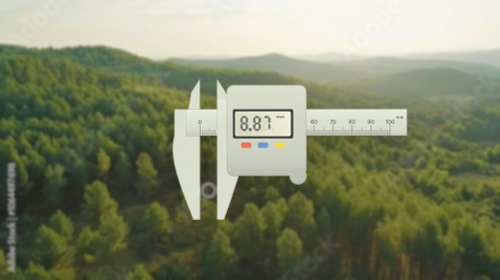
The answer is 8.87 mm
